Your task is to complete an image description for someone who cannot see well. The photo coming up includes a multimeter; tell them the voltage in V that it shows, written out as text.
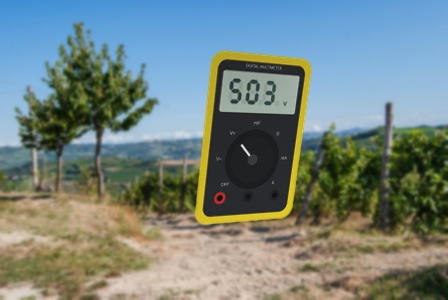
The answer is 503 V
